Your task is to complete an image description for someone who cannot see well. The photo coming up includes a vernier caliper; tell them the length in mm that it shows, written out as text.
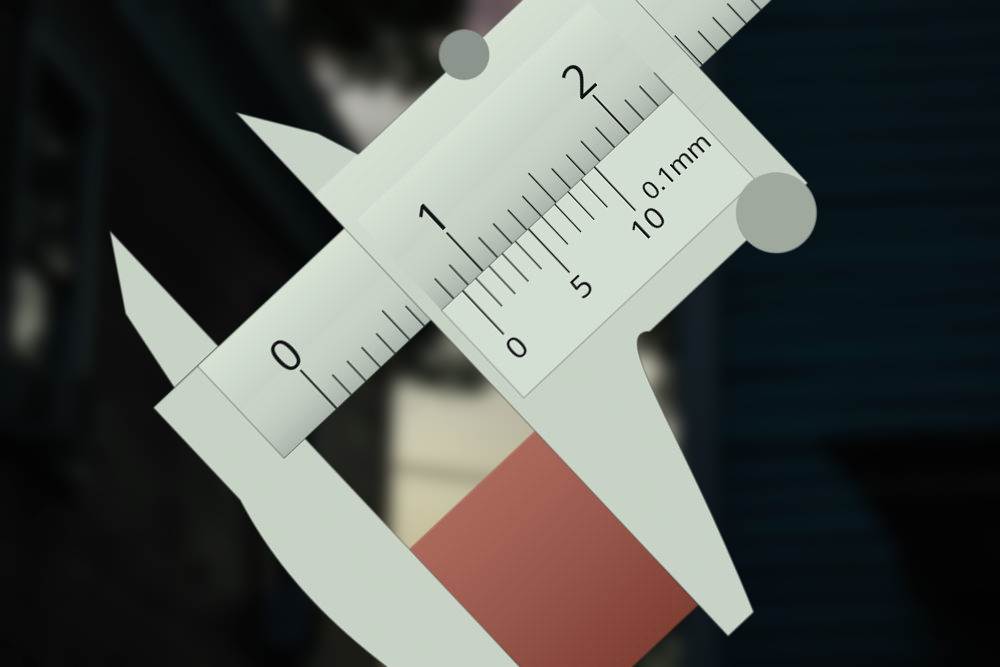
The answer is 8.6 mm
